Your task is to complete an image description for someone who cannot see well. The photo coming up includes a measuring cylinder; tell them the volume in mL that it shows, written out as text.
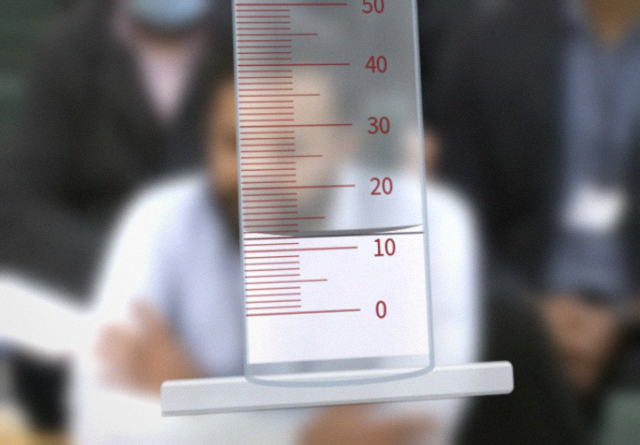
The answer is 12 mL
